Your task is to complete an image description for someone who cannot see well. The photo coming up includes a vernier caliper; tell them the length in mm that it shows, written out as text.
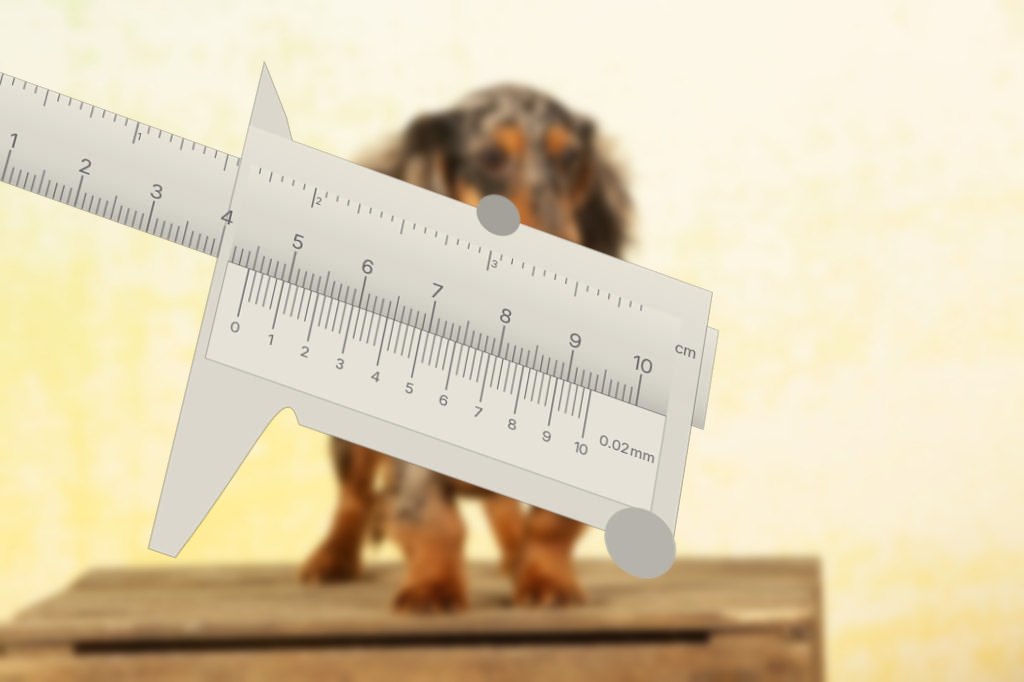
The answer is 44.4 mm
